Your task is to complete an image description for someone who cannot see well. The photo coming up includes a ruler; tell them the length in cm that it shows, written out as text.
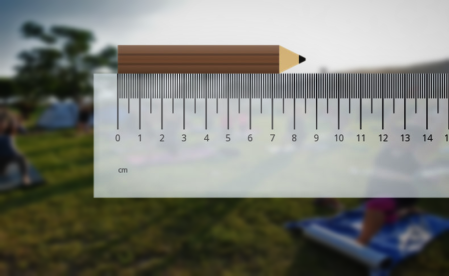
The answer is 8.5 cm
